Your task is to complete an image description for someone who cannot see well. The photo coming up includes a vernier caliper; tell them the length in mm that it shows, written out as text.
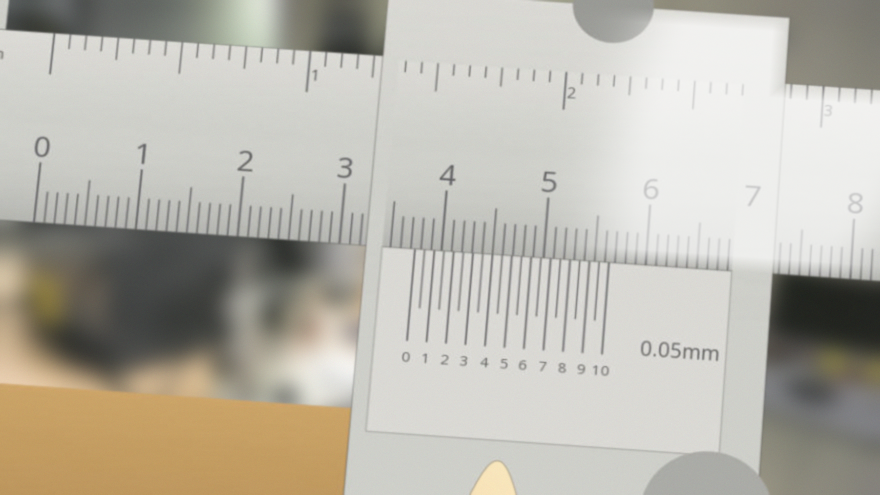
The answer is 37.4 mm
